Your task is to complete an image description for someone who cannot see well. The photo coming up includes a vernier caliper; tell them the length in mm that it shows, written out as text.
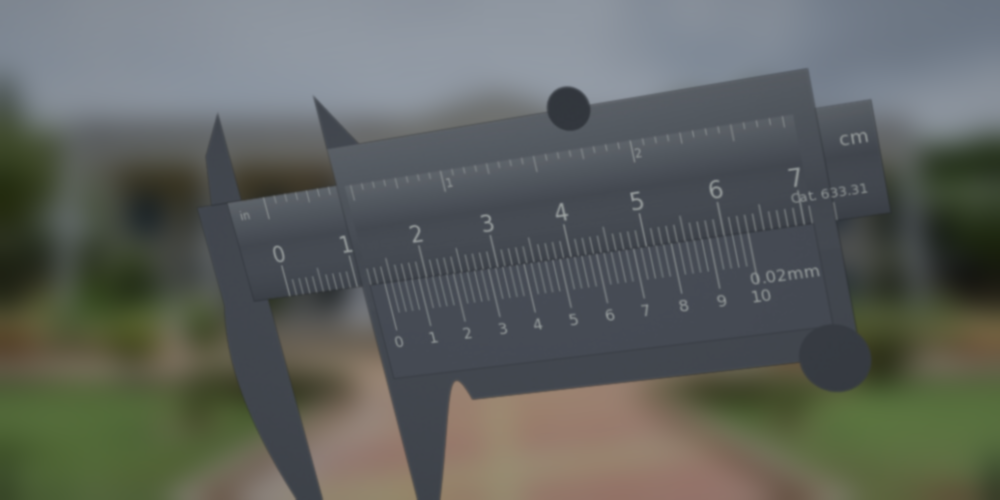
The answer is 14.0 mm
